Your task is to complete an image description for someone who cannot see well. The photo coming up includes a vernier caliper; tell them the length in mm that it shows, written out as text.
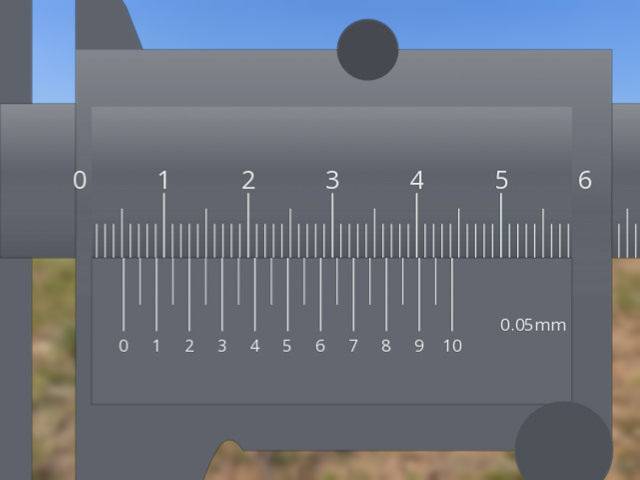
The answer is 5.2 mm
